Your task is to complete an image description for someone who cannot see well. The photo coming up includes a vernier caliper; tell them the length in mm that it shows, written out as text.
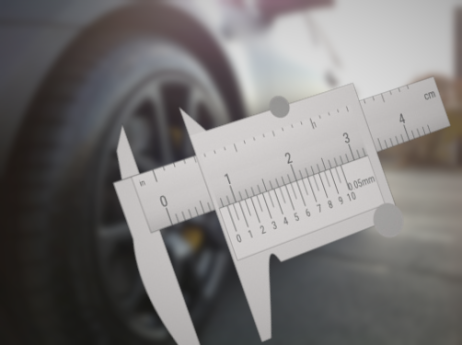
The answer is 8.6 mm
